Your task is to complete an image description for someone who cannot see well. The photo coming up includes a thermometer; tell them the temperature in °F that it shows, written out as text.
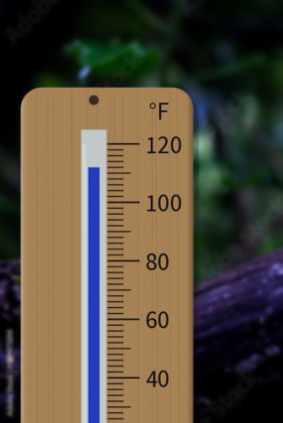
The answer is 112 °F
